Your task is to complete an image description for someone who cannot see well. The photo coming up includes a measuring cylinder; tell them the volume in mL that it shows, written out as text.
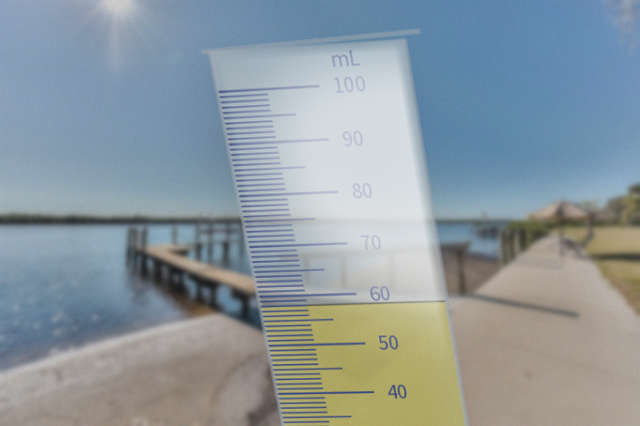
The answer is 58 mL
